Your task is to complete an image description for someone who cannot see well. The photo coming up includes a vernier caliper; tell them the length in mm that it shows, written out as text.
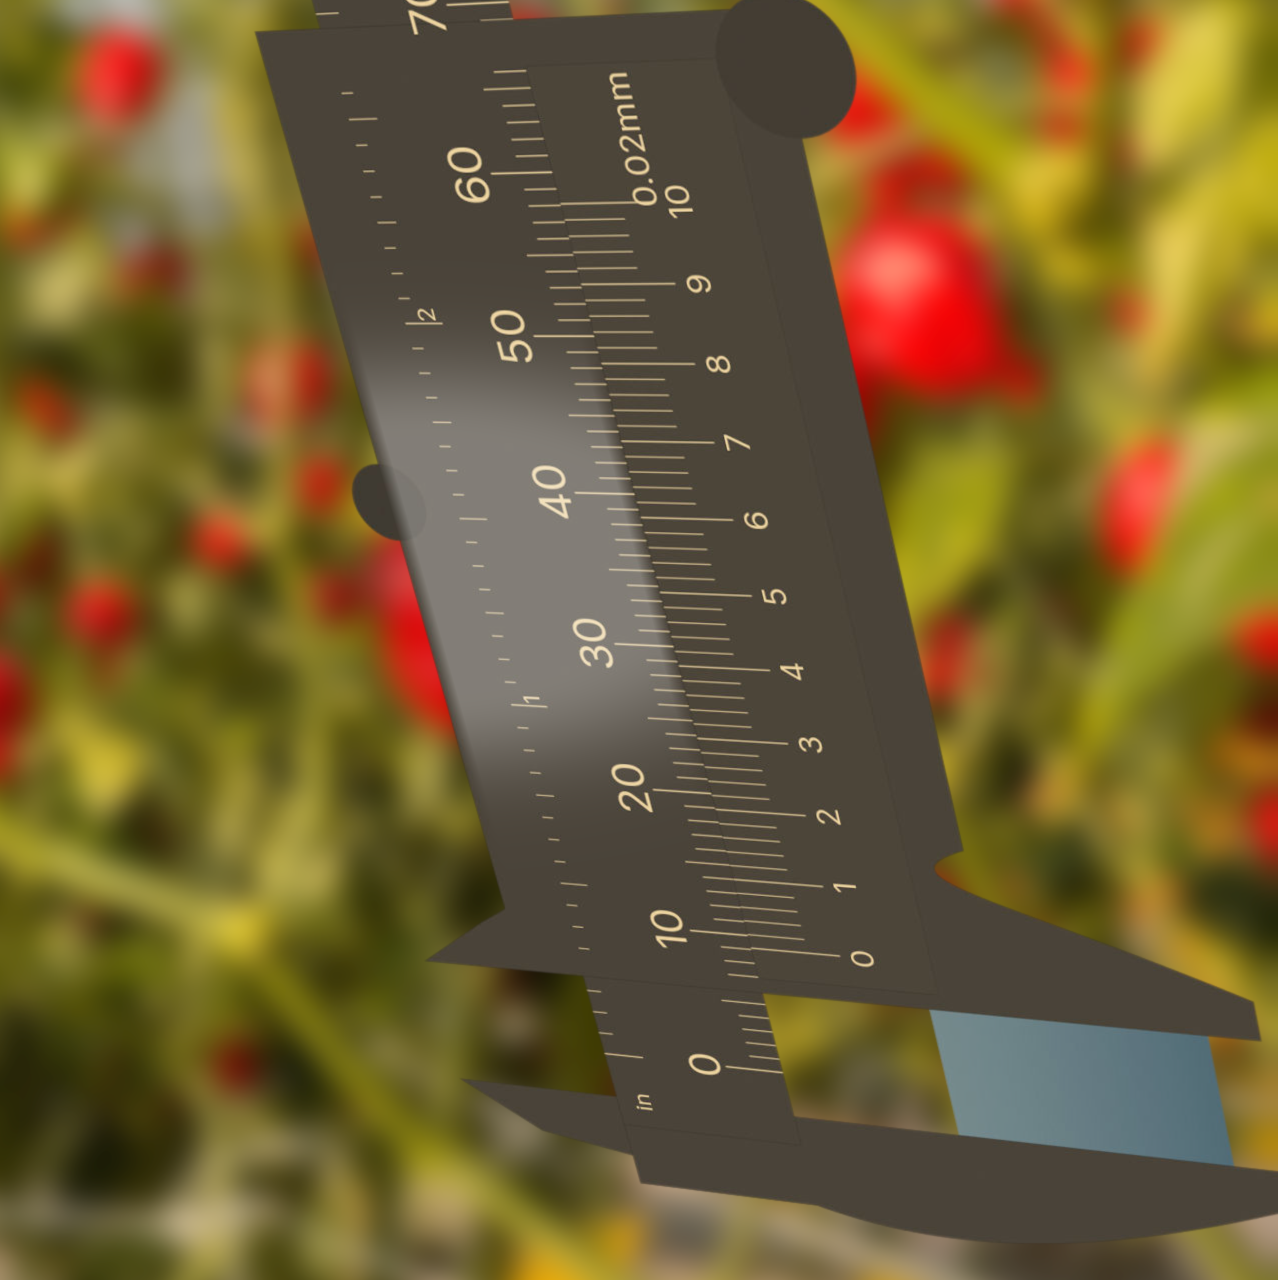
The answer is 9.1 mm
